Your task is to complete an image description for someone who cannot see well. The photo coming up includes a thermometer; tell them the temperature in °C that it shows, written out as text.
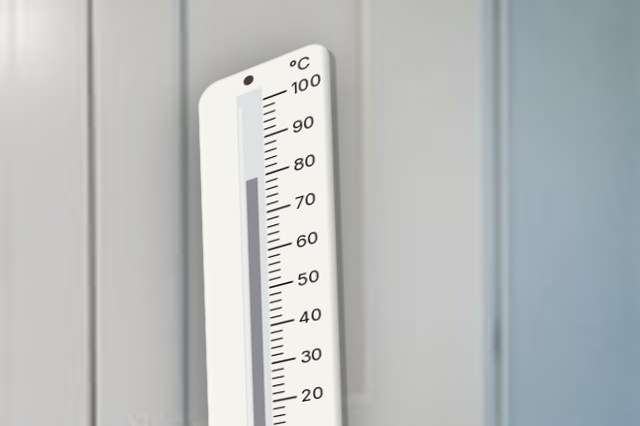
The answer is 80 °C
